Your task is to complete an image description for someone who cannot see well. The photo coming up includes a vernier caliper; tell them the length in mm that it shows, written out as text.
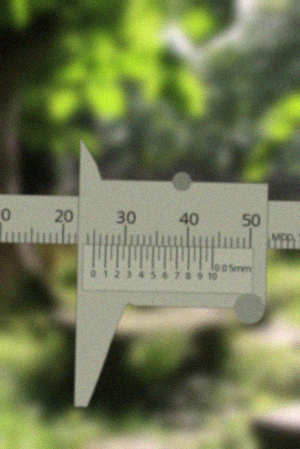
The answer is 25.0 mm
